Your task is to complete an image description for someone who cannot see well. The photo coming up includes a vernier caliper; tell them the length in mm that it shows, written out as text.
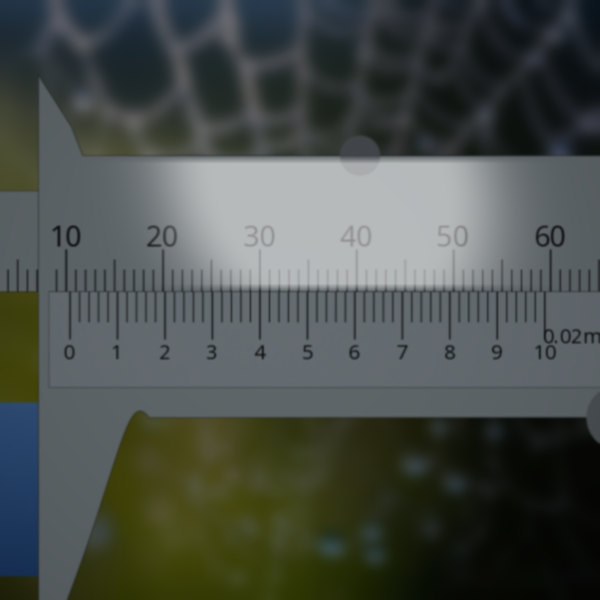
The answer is 10.4 mm
